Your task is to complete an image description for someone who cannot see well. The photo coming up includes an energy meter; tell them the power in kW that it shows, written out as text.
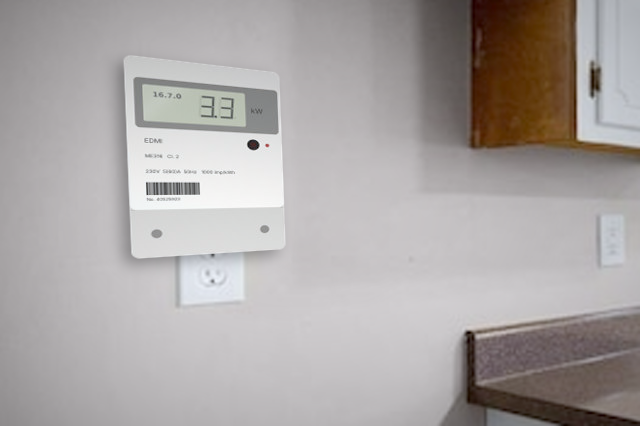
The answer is 3.3 kW
